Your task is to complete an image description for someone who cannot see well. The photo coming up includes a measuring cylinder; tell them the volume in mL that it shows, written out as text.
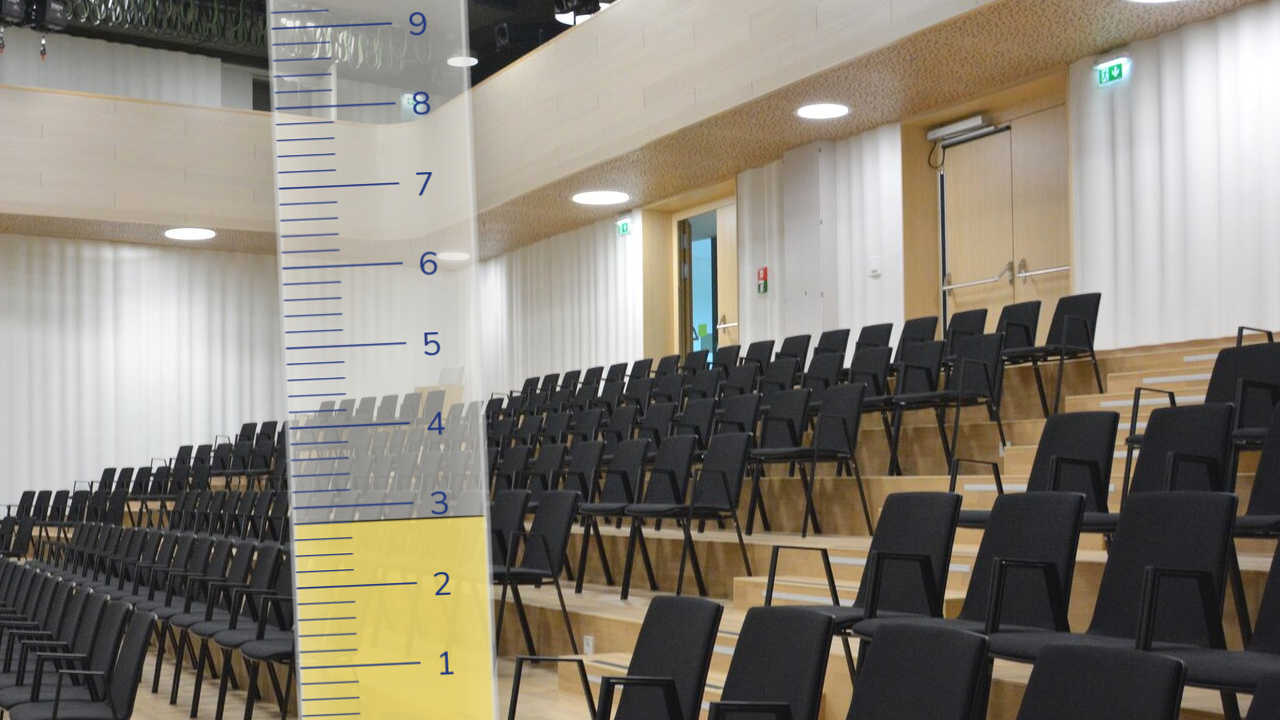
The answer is 2.8 mL
